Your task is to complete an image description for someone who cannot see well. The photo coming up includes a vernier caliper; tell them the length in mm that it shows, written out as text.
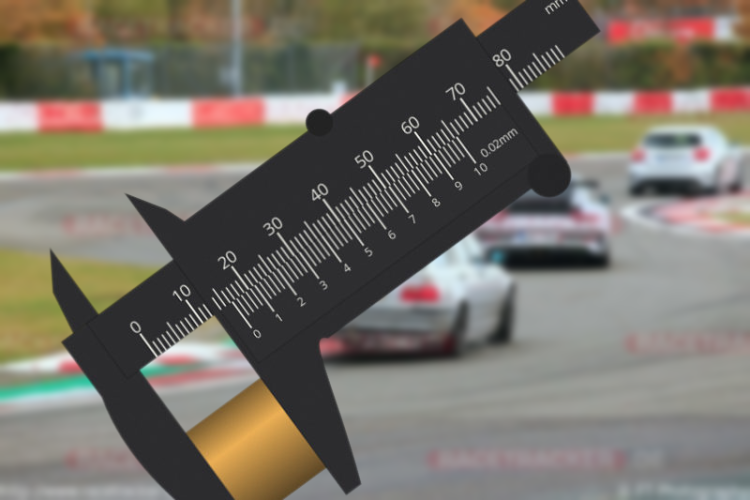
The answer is 16.4 mm
